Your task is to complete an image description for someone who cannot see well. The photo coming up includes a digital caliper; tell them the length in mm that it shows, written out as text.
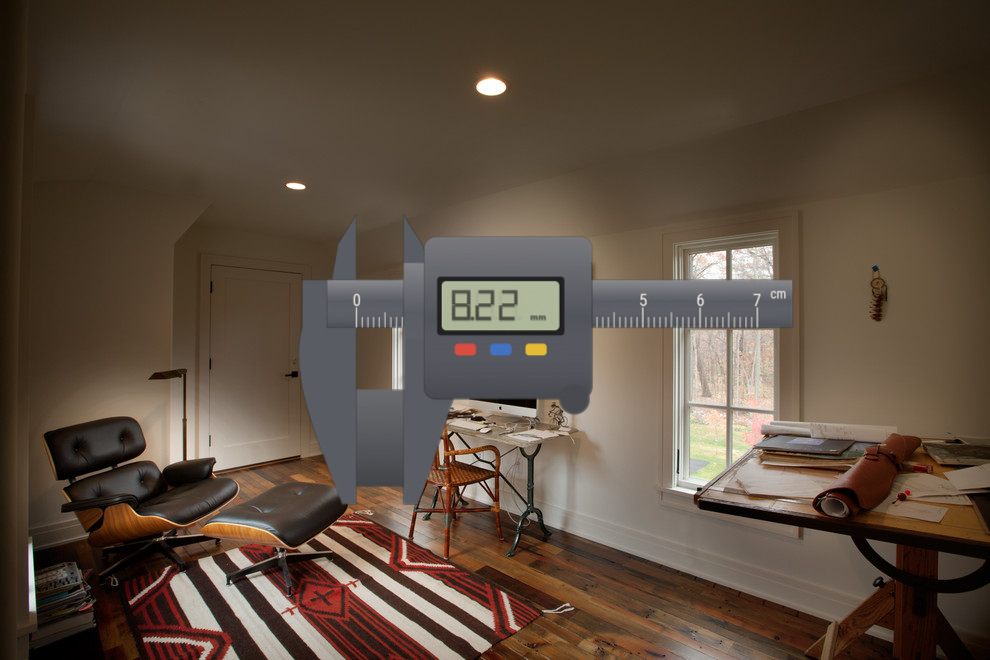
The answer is 8.22 mm
